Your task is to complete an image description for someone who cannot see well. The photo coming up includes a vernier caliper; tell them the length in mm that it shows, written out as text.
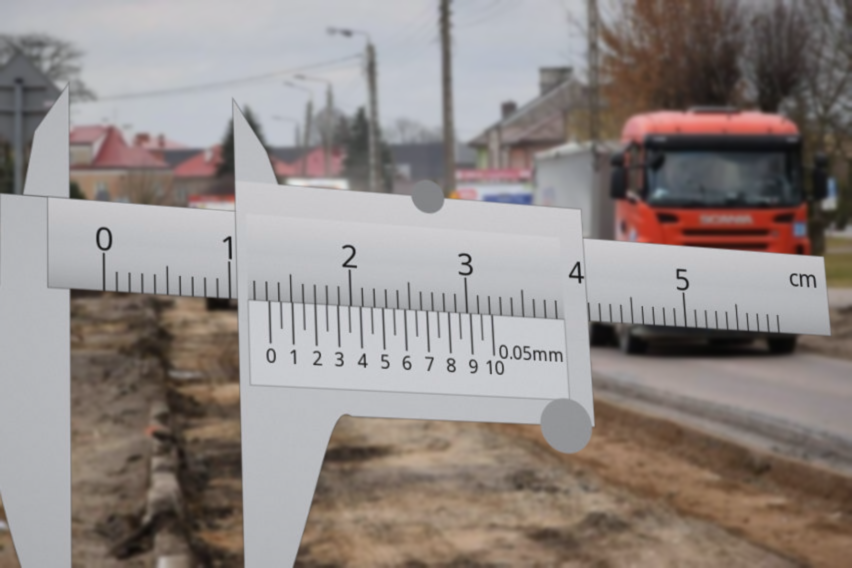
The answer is 13.2 mm
